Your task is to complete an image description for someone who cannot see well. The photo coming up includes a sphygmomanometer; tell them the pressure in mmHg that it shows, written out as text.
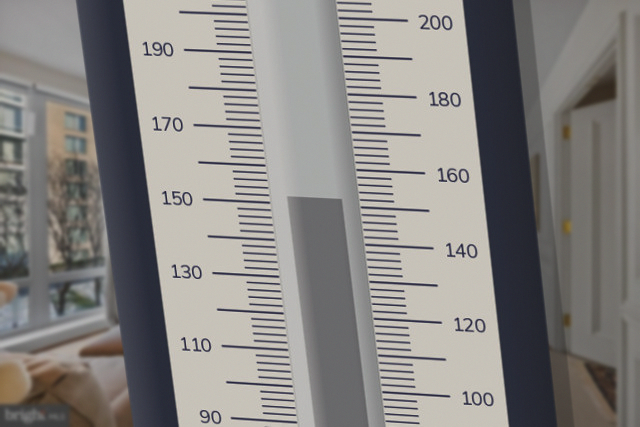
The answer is 152 mmHg
